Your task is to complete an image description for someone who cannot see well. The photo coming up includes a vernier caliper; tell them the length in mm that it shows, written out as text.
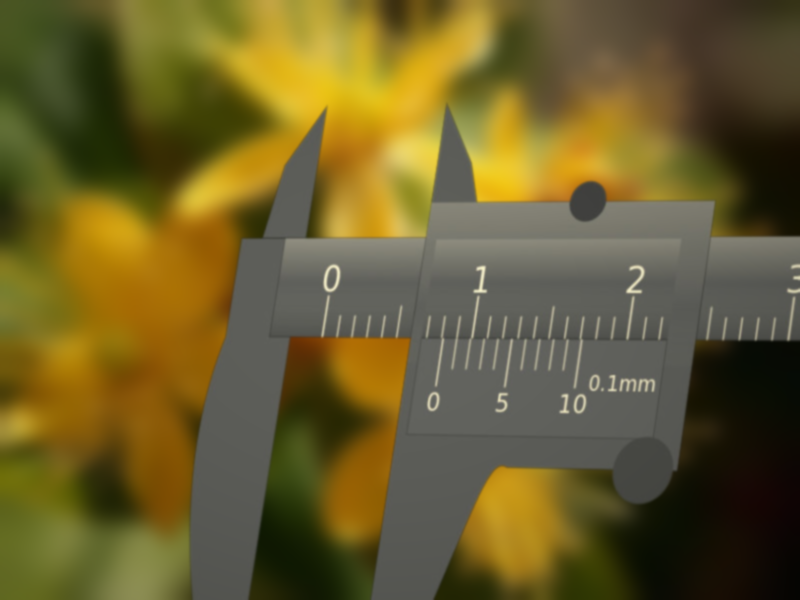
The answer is 8.1 mm
